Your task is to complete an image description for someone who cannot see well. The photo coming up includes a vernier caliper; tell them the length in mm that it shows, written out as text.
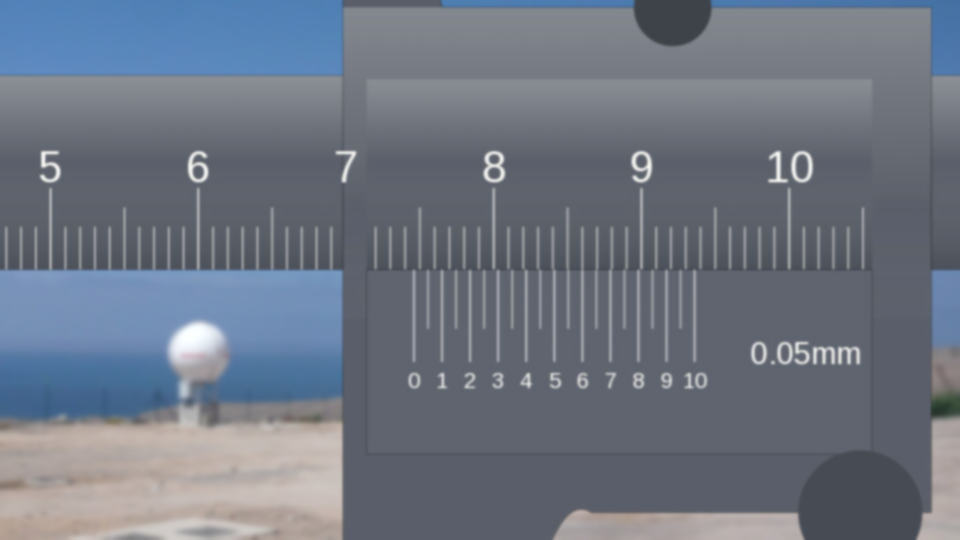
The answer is 74.6 mm
